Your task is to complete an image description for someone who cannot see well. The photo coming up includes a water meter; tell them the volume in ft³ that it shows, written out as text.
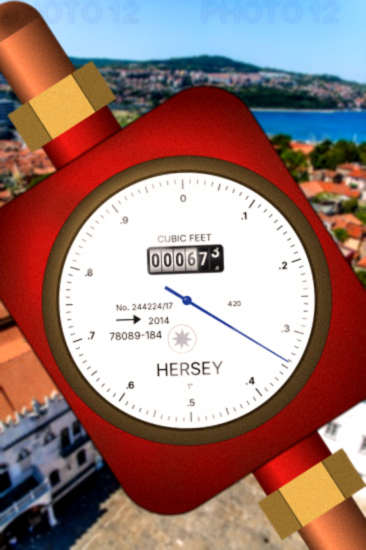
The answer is 673.34 ft³
